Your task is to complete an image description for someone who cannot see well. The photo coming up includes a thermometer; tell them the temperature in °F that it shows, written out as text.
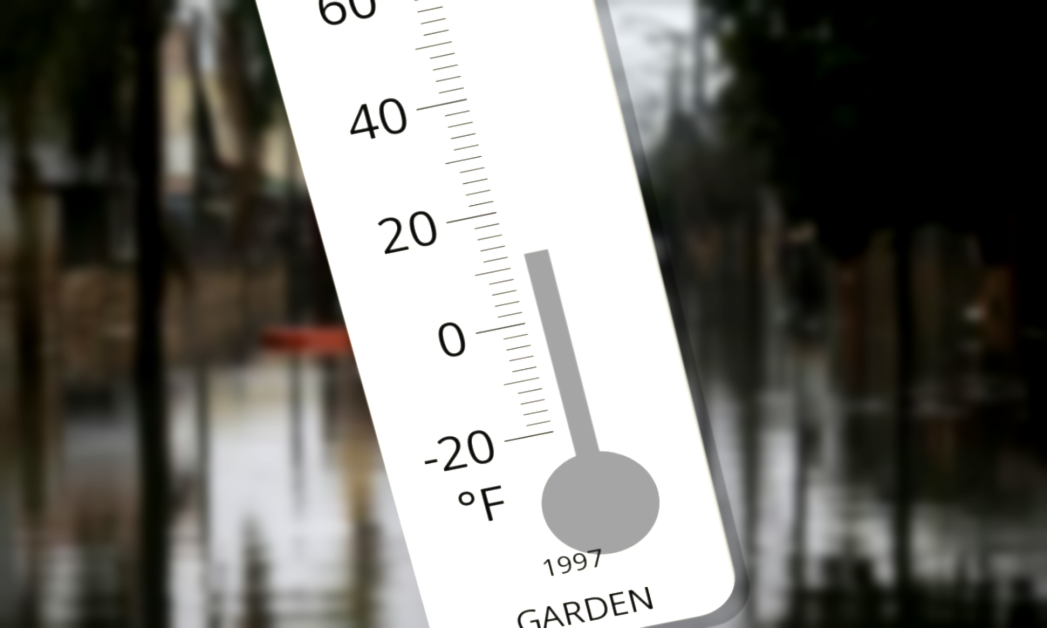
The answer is 12 °F
